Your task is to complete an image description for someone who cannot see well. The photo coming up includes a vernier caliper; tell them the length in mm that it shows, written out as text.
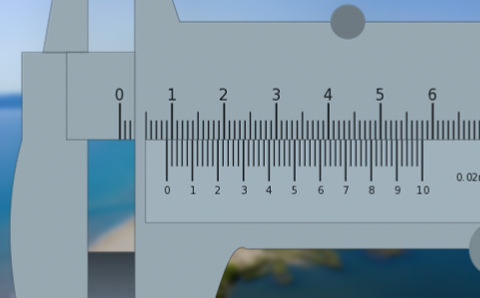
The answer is 9.0 mm
